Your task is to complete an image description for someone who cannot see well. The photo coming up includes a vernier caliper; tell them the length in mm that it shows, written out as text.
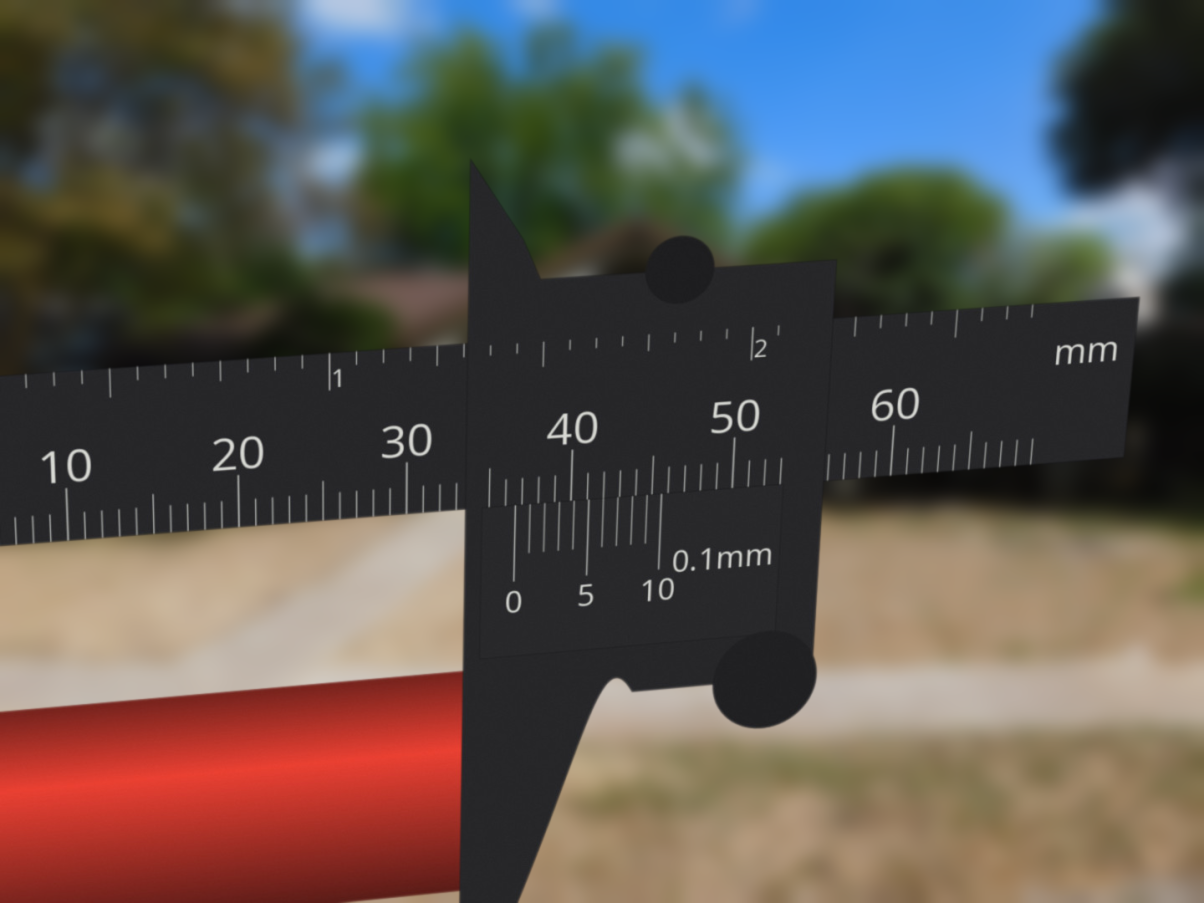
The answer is 36.6 mm
